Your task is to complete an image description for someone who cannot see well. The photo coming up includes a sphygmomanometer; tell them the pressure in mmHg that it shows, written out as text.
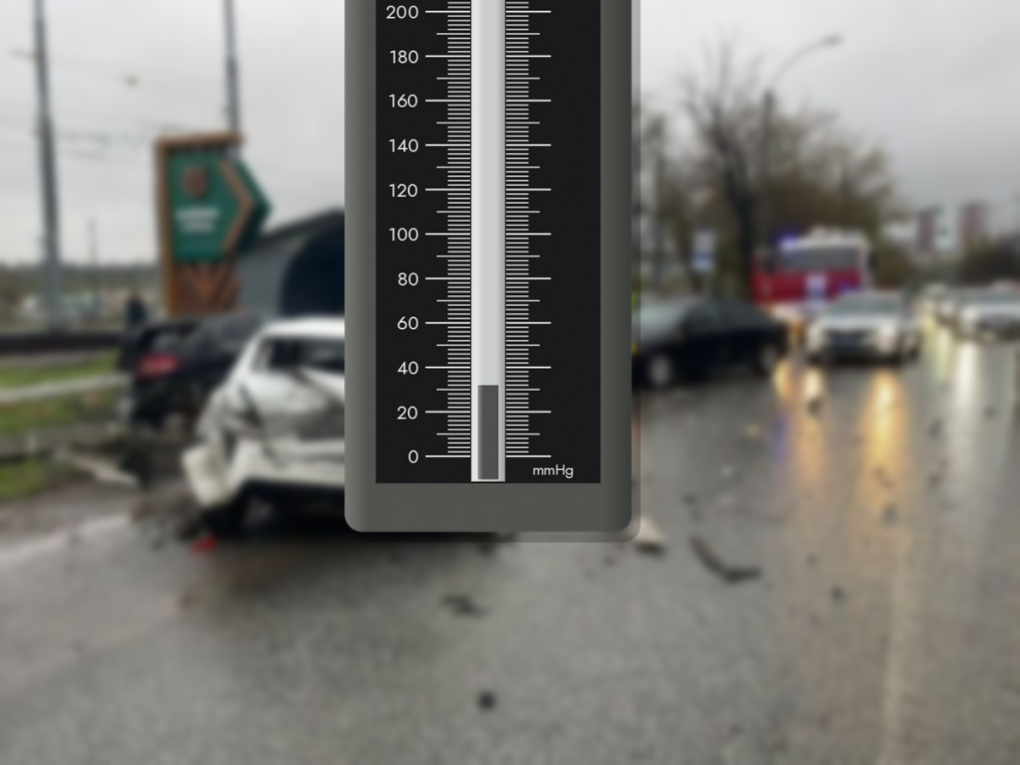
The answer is 32 mmHg
